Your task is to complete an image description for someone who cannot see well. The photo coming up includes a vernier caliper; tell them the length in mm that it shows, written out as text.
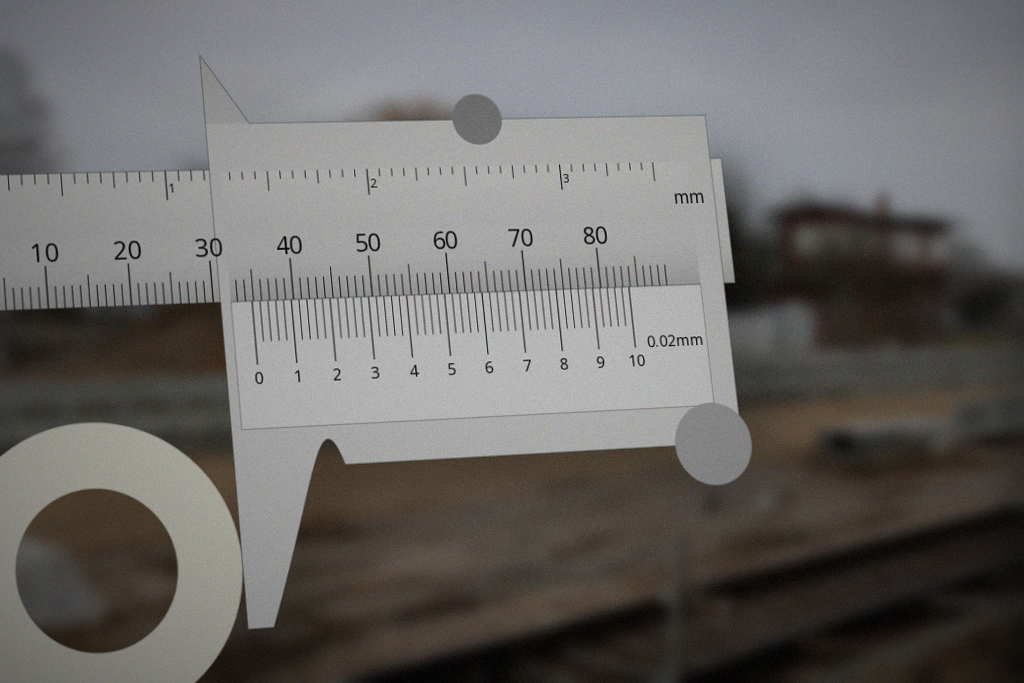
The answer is 34.8 mm
